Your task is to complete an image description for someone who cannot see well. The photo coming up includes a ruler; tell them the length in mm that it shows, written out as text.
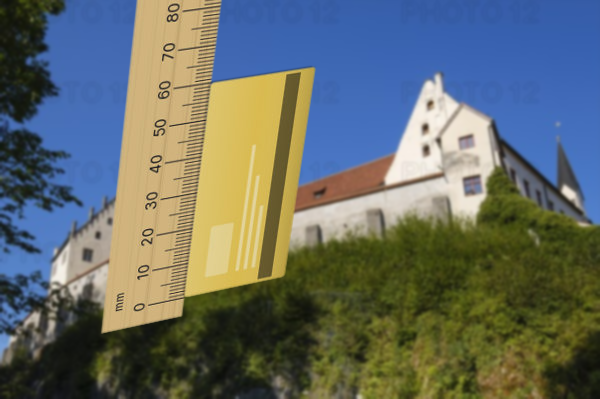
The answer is 60 mm
